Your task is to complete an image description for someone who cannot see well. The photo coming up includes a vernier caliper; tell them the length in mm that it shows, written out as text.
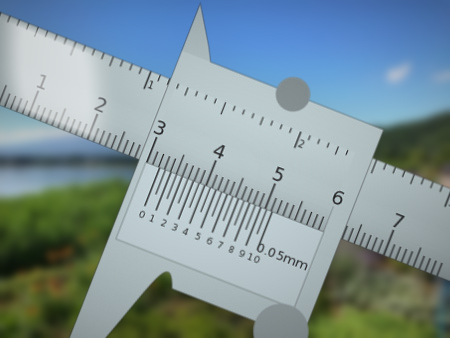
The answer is 32.2 mm
